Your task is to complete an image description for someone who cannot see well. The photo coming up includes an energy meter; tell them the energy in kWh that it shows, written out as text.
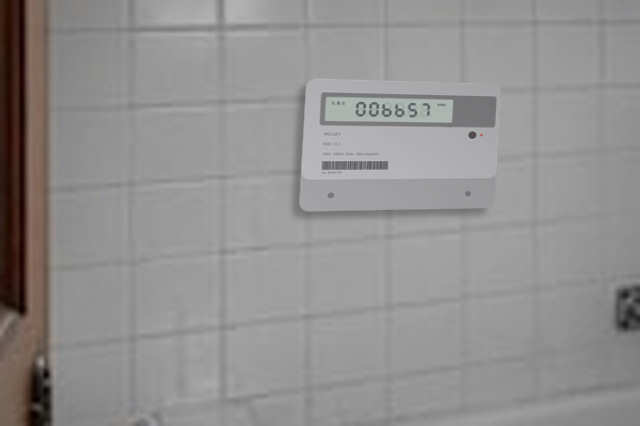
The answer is 6657 kWh
